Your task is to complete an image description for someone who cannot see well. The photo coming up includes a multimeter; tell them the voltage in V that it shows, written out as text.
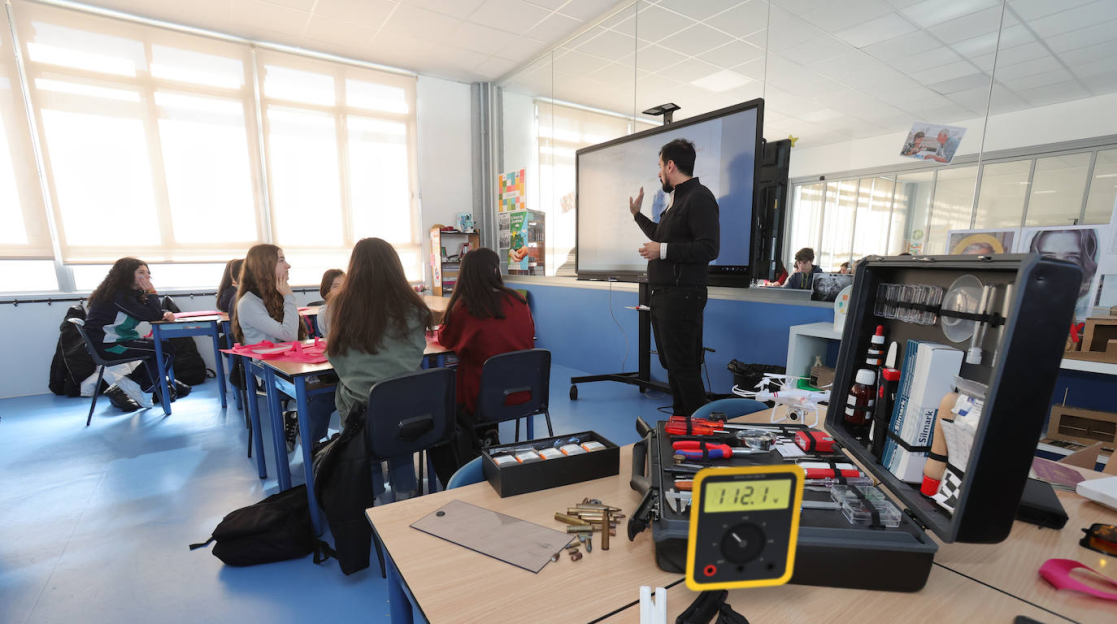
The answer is 112.1 V
